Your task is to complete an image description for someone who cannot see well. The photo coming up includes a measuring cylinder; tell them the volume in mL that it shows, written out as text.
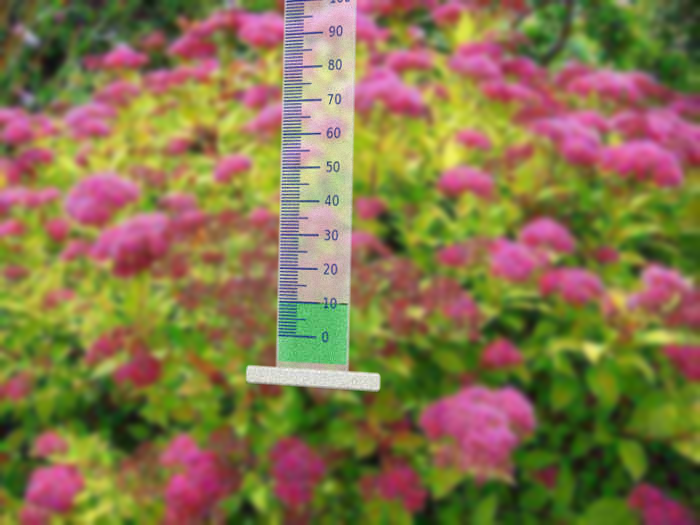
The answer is 10 mL
